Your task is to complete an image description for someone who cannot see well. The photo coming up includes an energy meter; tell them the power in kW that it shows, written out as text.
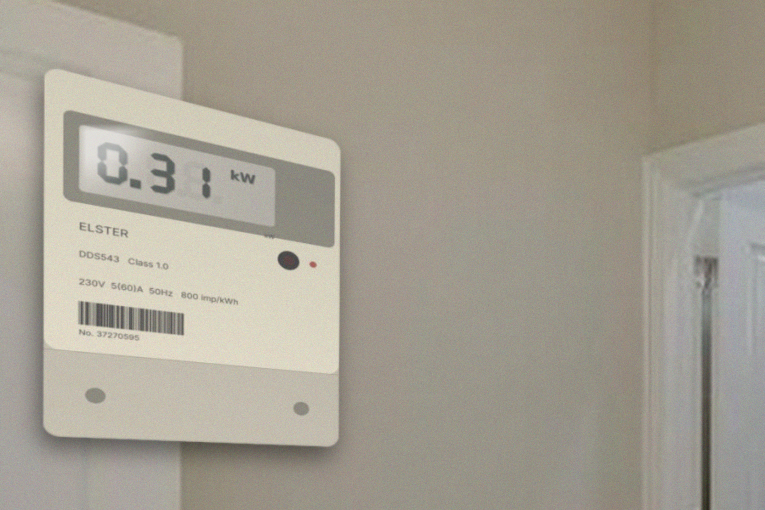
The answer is 0.31 kW
